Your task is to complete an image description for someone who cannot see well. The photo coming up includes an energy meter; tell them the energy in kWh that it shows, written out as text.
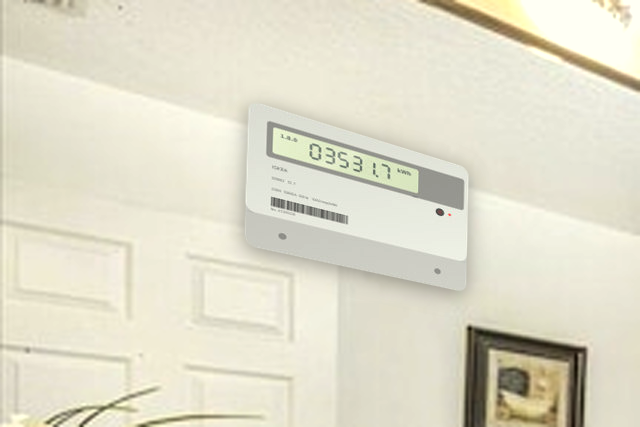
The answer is 3531.7 kWh
